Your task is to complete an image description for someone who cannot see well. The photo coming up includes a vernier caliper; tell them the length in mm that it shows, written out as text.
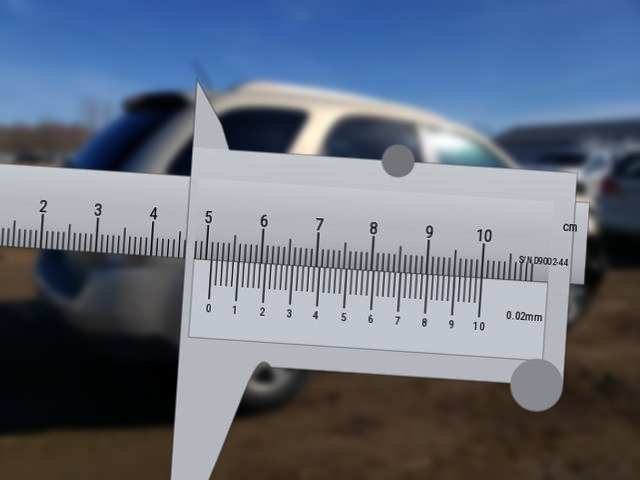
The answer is 51.0 mm
